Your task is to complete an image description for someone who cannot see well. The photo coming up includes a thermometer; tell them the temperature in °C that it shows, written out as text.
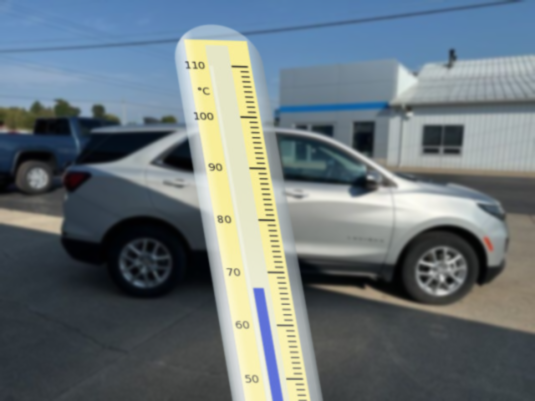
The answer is 67 °C
